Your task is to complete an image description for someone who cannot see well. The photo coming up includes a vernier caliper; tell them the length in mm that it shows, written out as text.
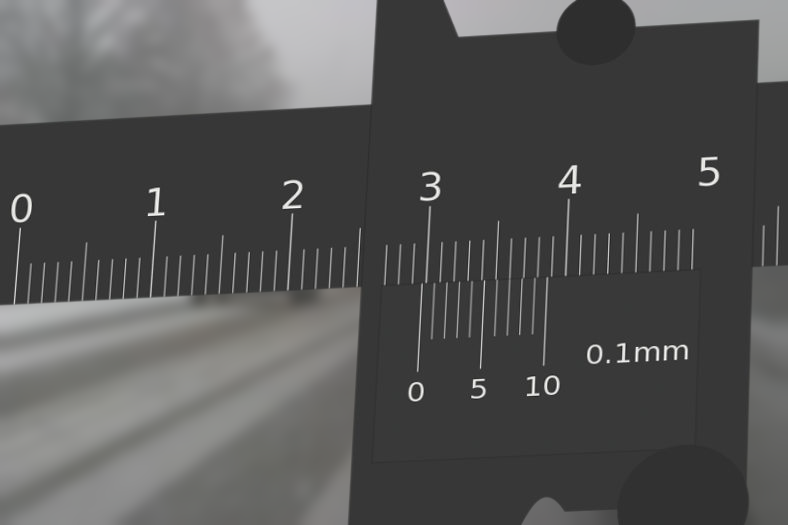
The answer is 29.7 mm
